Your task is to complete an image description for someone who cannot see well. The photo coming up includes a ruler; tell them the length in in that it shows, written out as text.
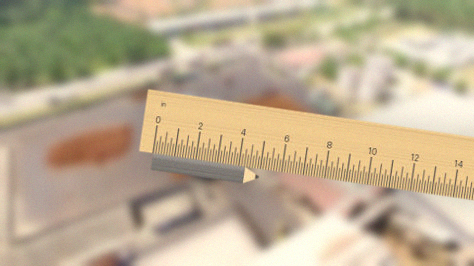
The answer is 5 in
